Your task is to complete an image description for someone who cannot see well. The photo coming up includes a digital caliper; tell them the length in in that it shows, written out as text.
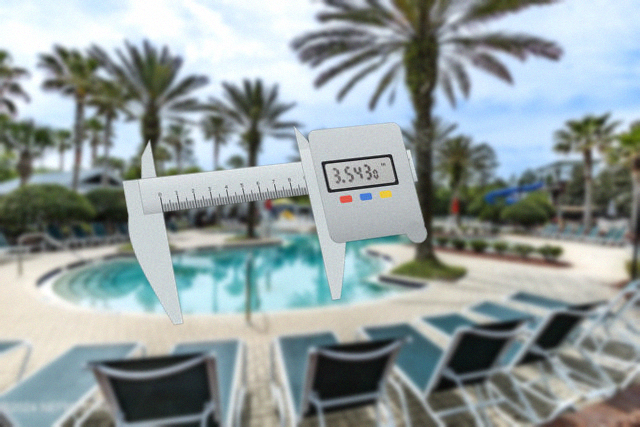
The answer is 3.5430 in
